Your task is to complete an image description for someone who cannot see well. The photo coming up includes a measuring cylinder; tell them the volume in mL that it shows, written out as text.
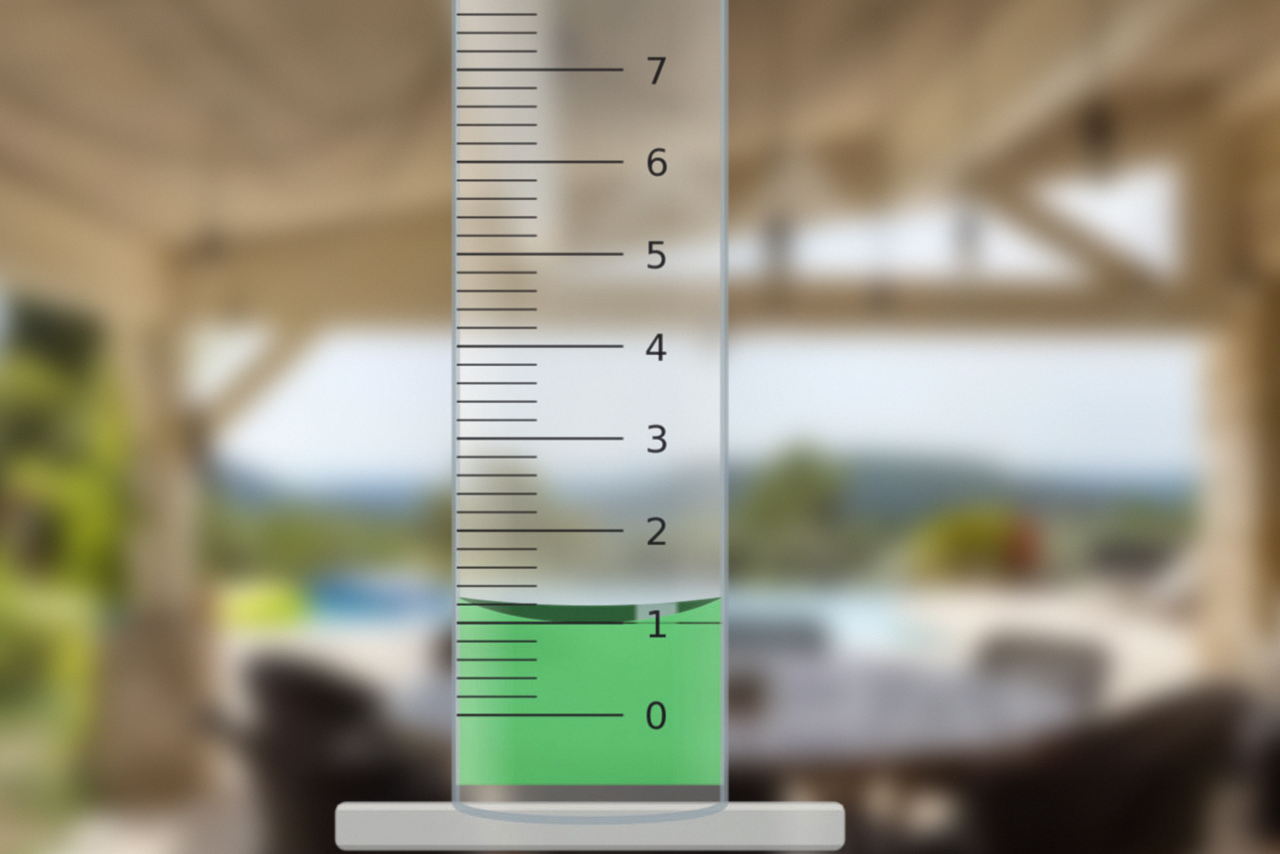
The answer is 1 mL
